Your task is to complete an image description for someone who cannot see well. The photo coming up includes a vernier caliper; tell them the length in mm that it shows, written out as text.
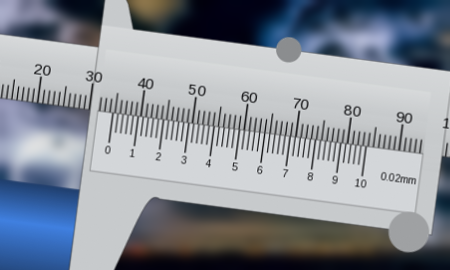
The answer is 34.6 mm
